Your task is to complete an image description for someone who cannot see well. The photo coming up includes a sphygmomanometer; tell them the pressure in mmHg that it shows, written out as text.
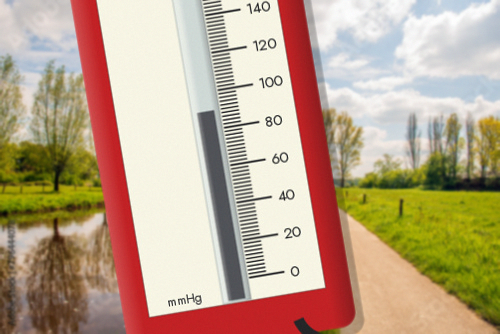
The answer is 90 mmHg
